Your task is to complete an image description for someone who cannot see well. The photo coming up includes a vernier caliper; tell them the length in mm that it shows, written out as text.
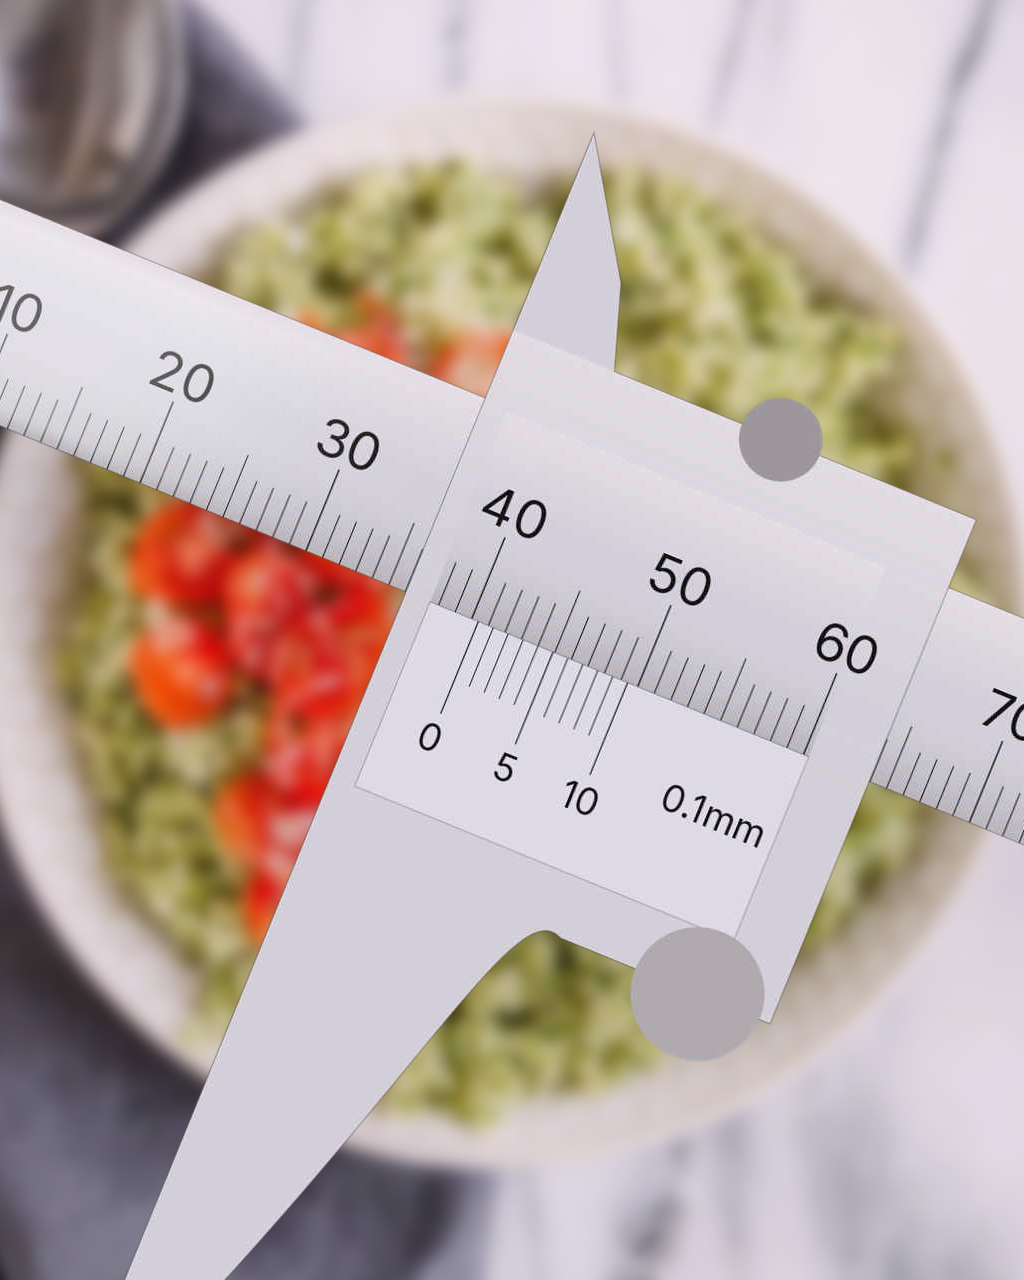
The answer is 40.4 mm
